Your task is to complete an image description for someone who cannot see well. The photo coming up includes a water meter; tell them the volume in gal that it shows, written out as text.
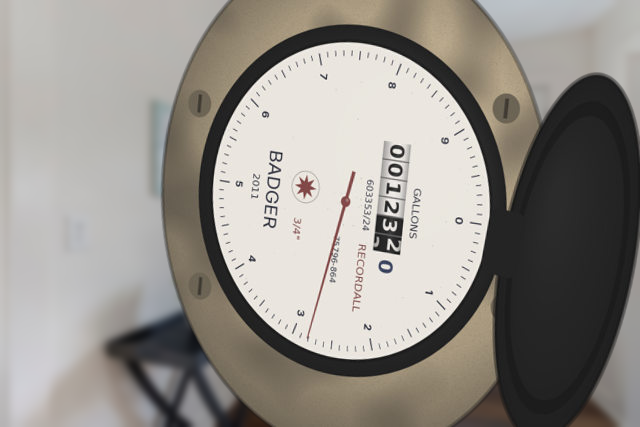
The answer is 12322.8 gal
